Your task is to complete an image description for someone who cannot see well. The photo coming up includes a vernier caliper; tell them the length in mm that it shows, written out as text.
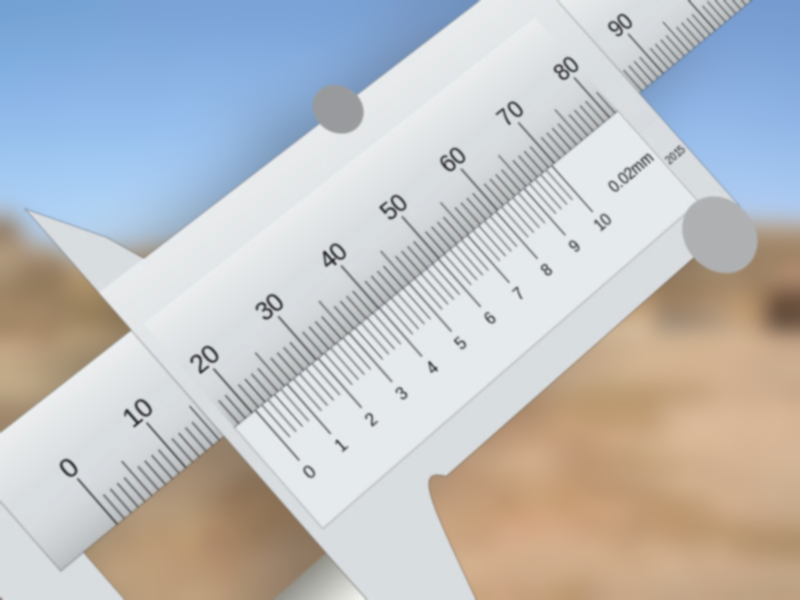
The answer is 20.5 mm
